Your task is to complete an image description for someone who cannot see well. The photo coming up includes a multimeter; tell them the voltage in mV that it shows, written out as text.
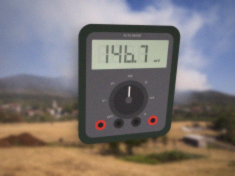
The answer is 146.7 mV
